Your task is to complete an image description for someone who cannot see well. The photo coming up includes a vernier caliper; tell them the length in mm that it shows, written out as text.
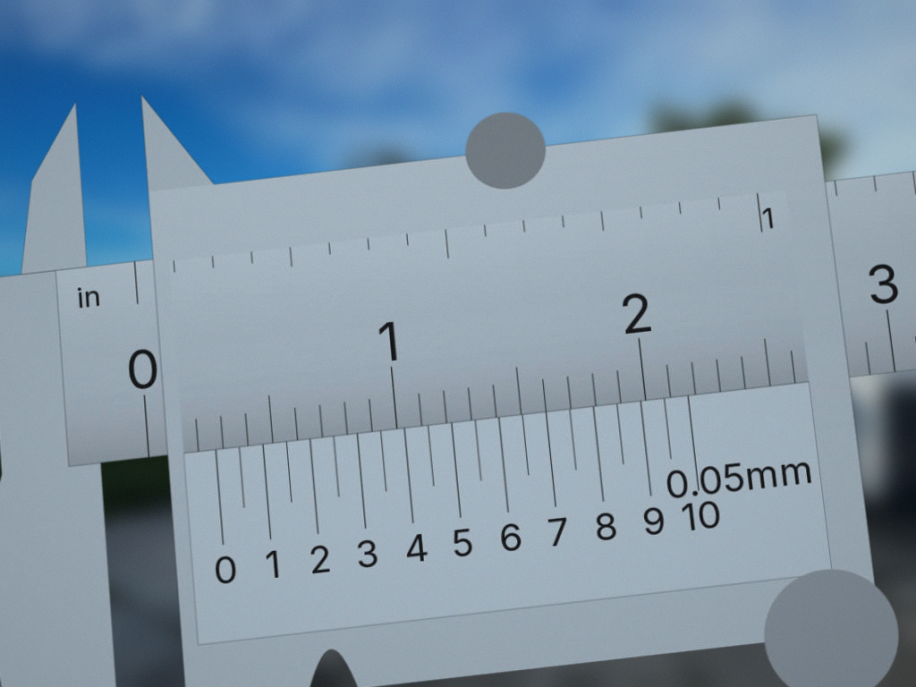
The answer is 2.70 mm
